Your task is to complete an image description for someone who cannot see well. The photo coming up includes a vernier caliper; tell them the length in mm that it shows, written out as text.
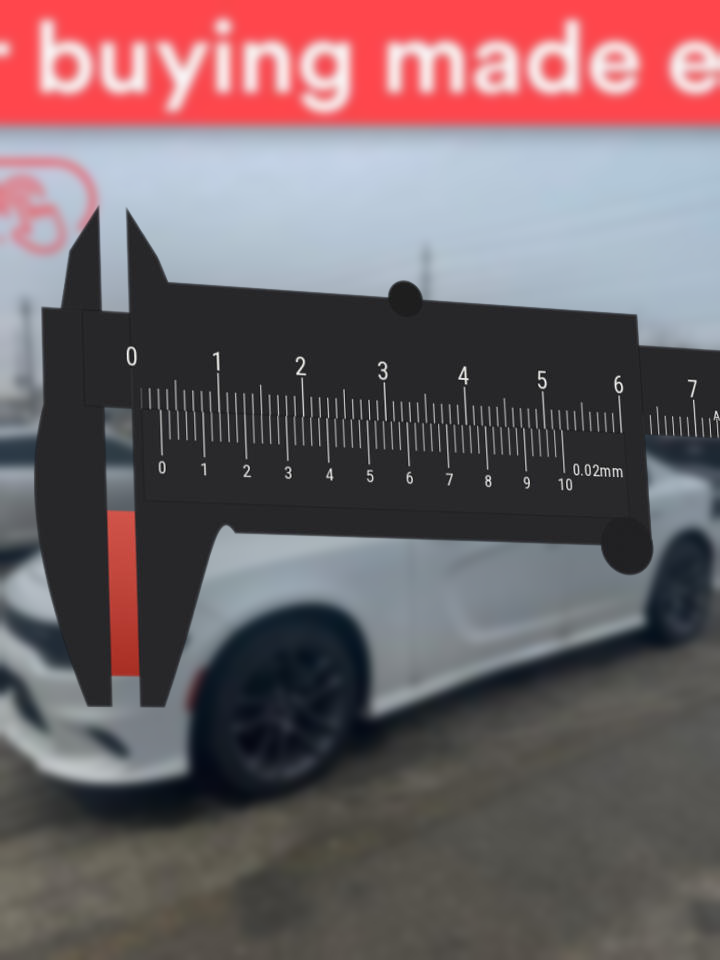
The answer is 3.2 mm
